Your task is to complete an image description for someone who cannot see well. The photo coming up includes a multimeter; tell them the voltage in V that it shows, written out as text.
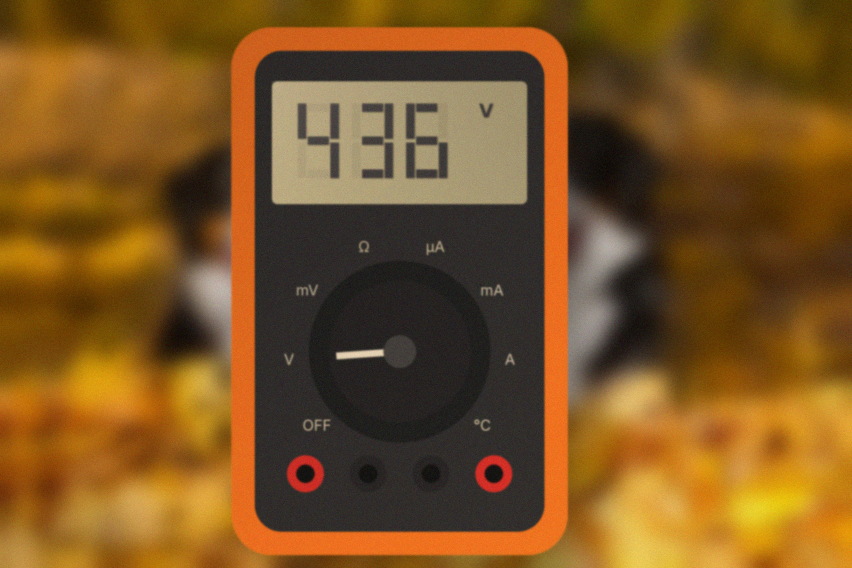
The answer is 436 V
